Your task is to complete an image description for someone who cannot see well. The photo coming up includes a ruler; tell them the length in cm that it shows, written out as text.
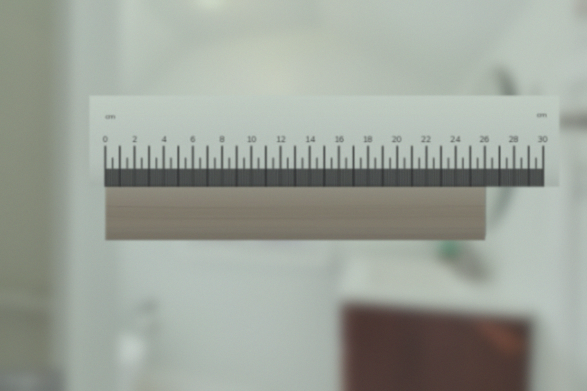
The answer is 26 cm
